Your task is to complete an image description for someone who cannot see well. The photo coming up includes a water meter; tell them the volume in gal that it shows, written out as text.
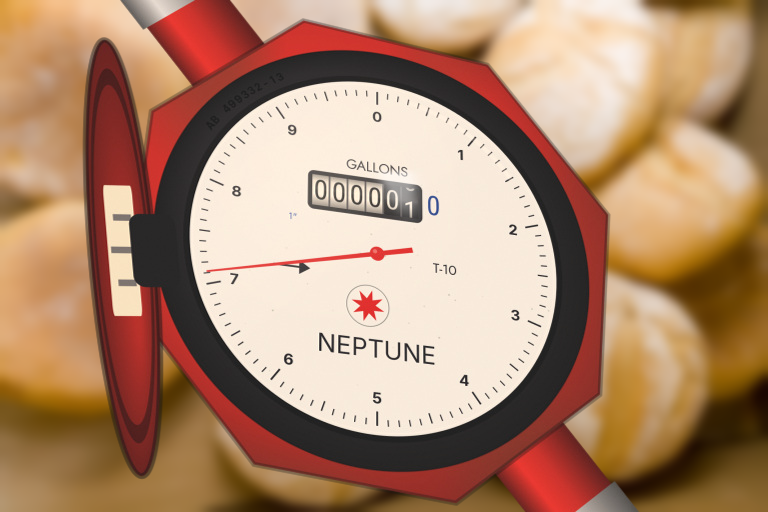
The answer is 7.1 gal
